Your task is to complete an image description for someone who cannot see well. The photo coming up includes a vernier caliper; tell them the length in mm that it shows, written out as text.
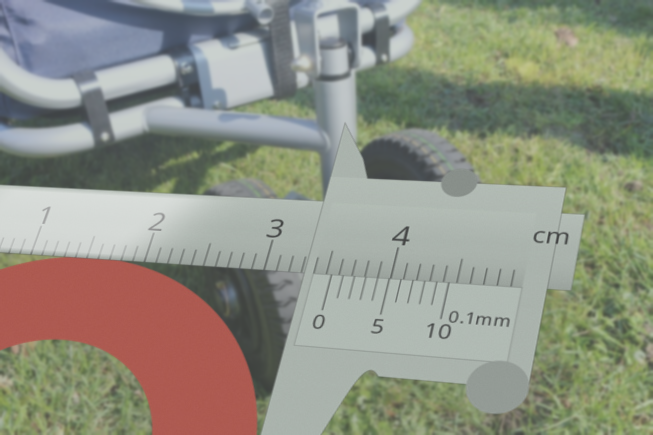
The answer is 35.4 mm
